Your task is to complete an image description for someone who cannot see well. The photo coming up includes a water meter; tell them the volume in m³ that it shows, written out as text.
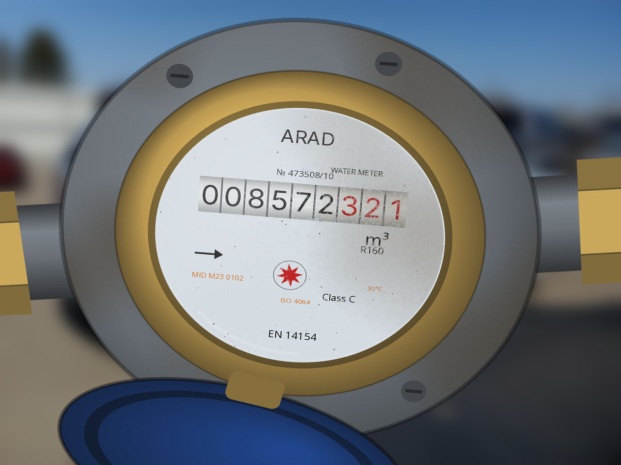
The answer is 8572.321 m³
